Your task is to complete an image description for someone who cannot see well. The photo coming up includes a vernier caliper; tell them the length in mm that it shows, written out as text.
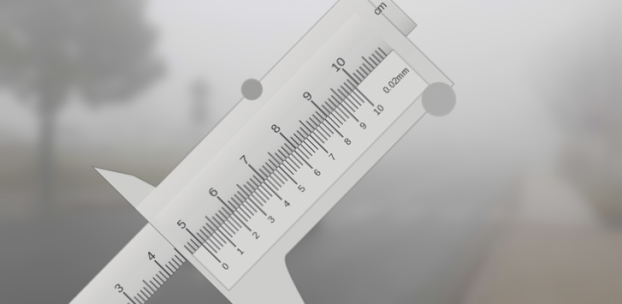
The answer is 50.0 mm
